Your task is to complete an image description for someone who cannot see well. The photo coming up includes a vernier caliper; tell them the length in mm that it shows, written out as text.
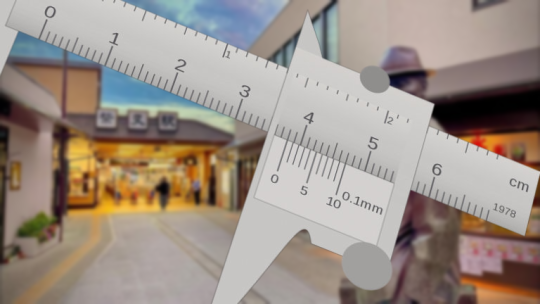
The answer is 38.0 mm
